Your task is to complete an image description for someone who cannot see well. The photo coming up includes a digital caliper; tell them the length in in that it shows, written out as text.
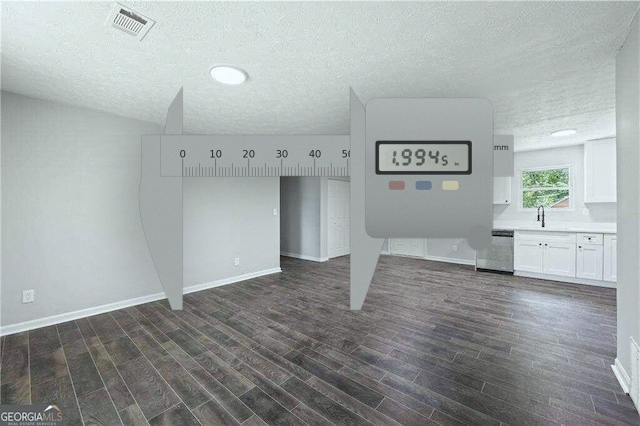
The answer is 1.9945 in
